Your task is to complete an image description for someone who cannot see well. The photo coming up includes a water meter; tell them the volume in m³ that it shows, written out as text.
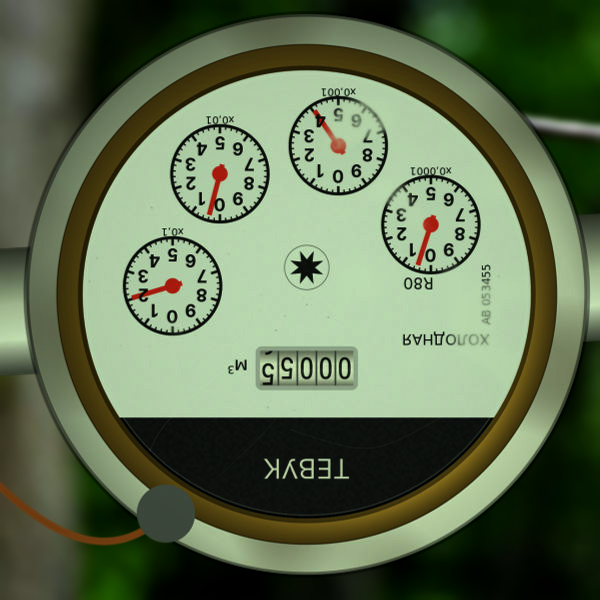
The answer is 55.2040 m³
